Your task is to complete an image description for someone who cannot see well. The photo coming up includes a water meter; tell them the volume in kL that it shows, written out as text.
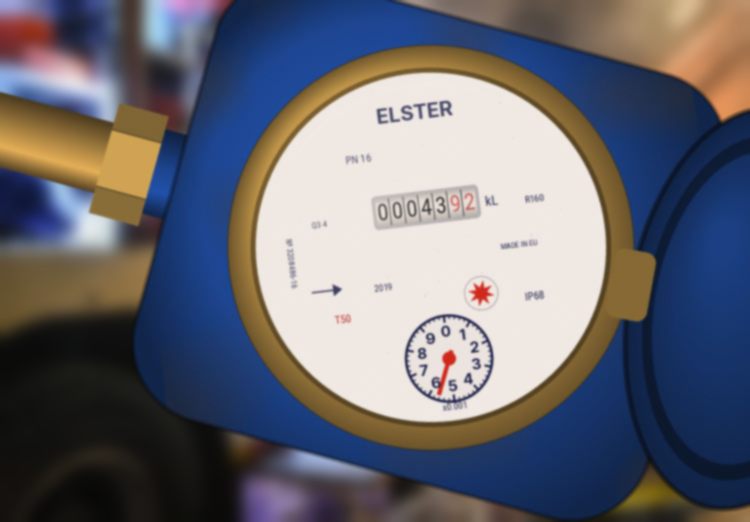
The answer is 43.925 kL
